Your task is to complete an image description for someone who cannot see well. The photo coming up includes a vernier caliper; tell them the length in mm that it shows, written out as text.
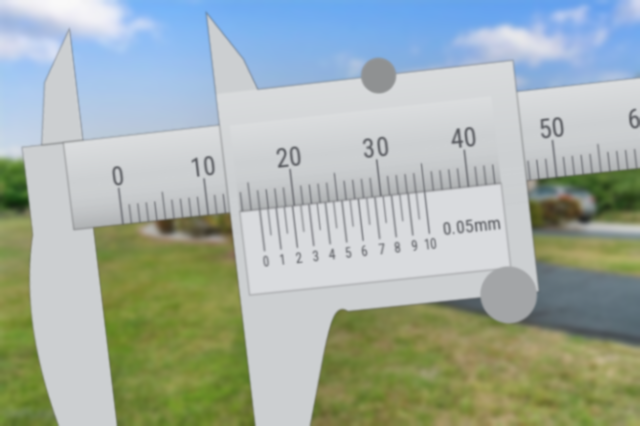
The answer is 16.0 mm
